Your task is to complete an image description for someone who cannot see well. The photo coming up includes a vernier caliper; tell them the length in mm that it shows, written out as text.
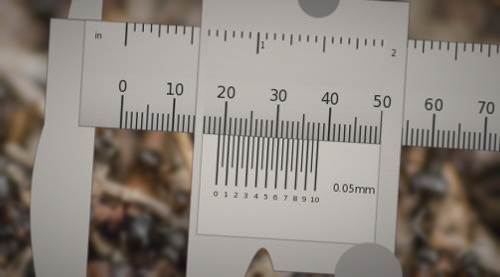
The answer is 19.0 mm
